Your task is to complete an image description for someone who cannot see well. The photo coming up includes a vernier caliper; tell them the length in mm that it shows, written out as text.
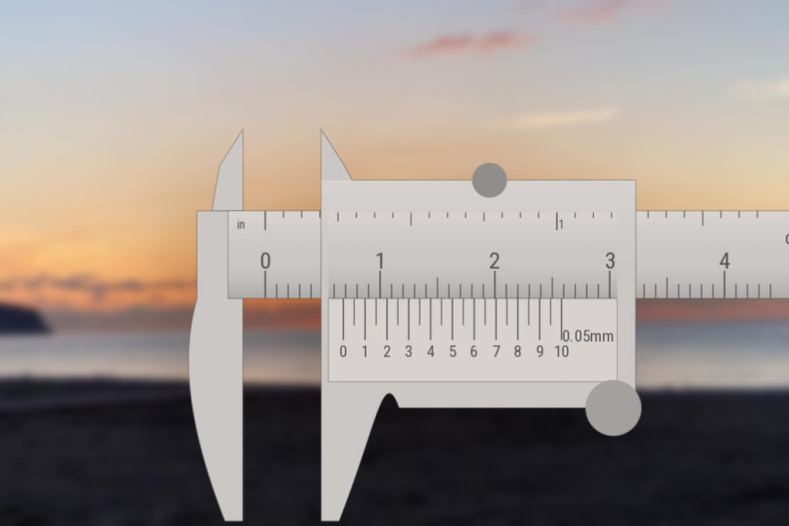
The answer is 6.8 mm
